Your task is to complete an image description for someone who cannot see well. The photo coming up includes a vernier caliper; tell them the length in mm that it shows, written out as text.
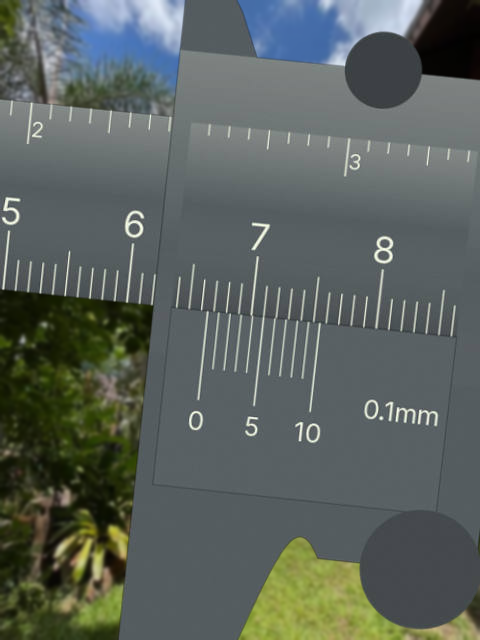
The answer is 66.5 mm
